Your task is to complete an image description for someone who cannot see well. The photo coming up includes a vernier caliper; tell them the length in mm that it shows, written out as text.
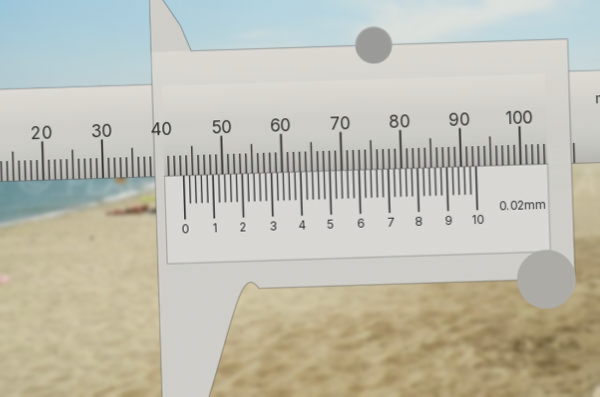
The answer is 43.5 mm
